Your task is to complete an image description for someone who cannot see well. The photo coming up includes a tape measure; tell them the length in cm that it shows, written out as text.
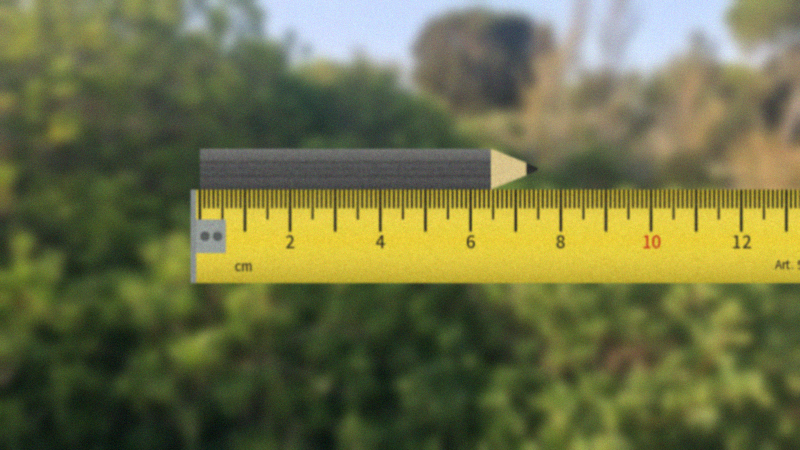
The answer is 7.5 cm
